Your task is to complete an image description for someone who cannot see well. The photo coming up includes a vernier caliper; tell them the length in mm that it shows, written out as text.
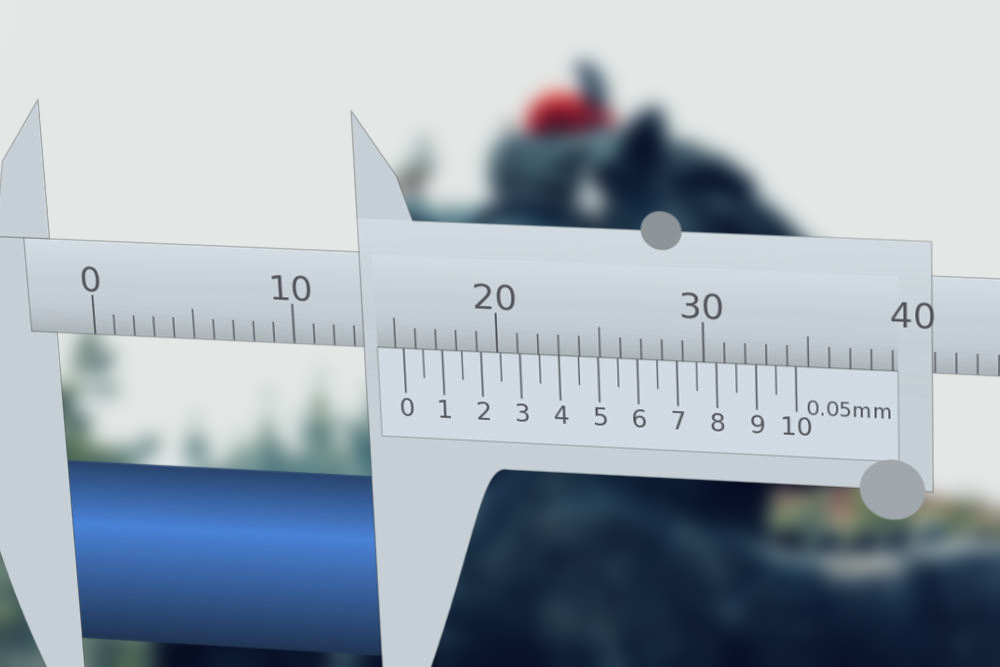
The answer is 15.4 mm
